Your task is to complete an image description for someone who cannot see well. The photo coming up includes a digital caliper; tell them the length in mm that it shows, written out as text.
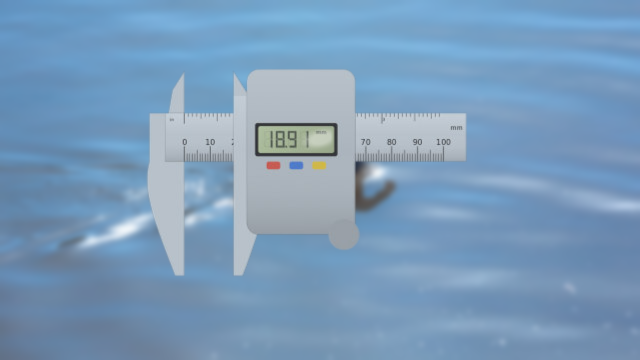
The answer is 18.91 mm
